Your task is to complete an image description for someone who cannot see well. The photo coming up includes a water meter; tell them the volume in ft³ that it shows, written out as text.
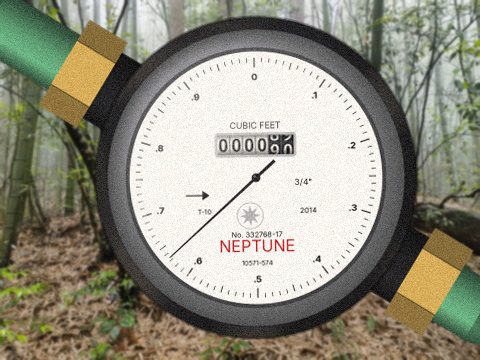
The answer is 89.63 ft³
